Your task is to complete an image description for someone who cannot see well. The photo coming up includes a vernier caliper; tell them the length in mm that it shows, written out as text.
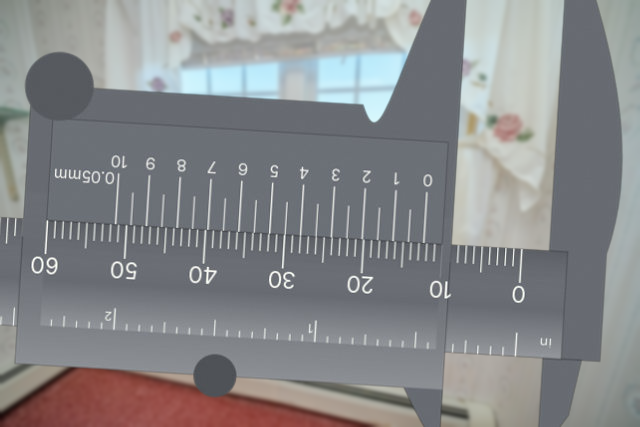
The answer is 12.4 mm
